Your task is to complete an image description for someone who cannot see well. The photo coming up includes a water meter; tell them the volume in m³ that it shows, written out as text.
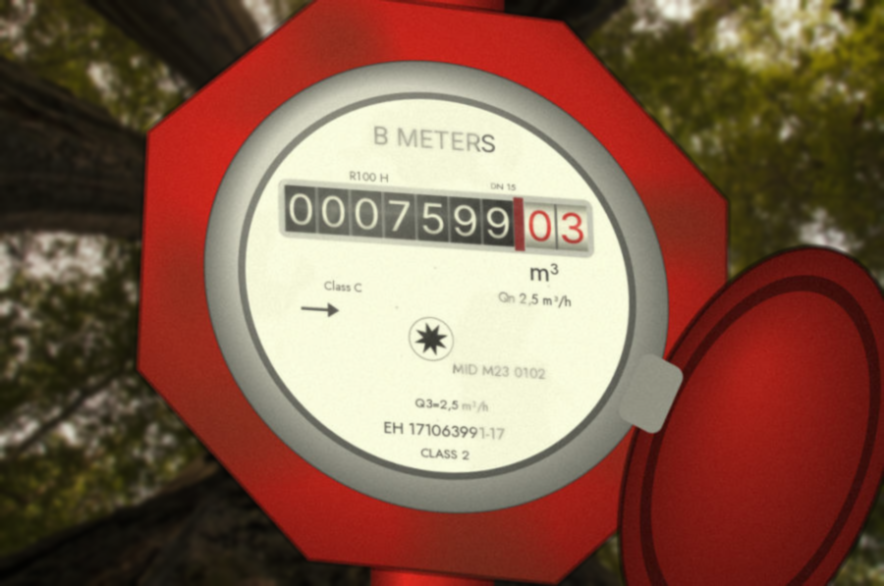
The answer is 7599.03 m³
